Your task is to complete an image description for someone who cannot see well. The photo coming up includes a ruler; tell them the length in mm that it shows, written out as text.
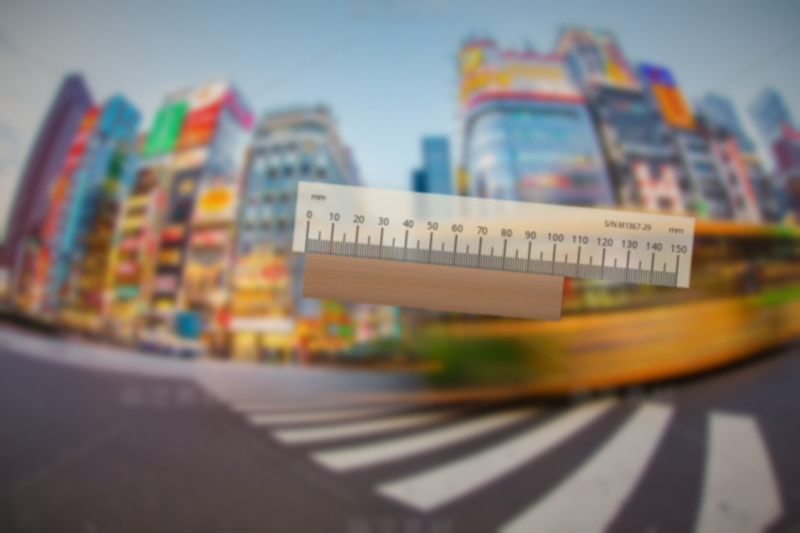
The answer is 105 mm
